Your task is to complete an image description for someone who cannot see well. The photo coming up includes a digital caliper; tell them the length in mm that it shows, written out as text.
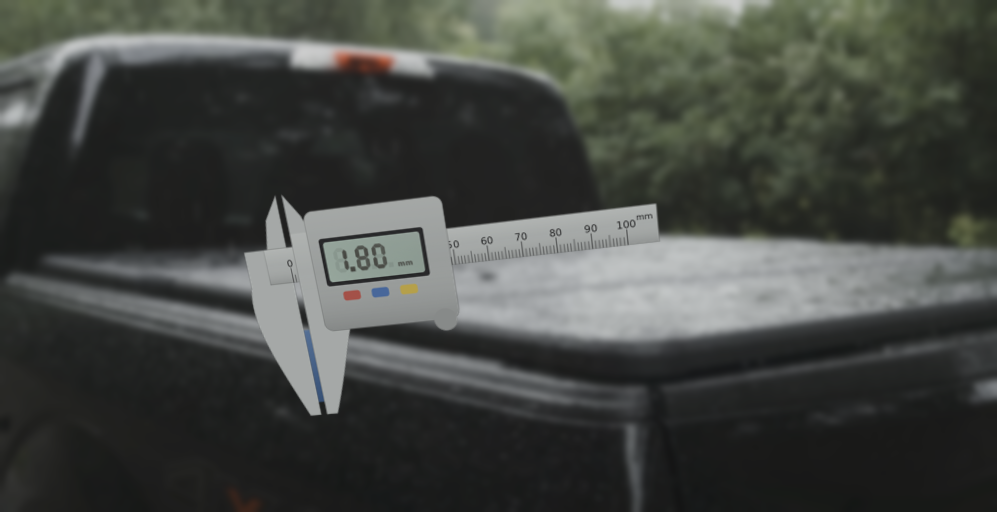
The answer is 1.80 mm
